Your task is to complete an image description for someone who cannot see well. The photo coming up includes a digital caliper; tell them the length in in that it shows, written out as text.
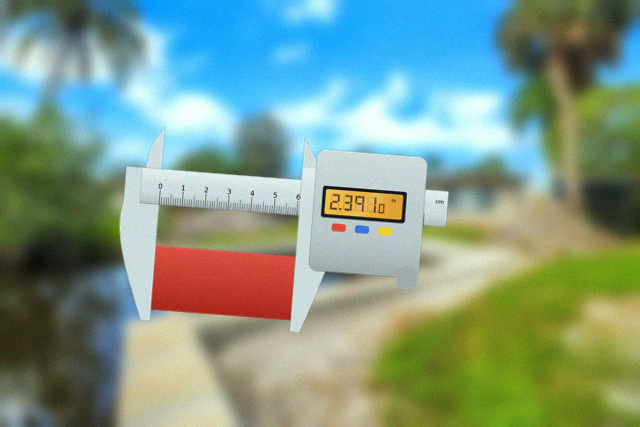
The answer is 2.3910 in
